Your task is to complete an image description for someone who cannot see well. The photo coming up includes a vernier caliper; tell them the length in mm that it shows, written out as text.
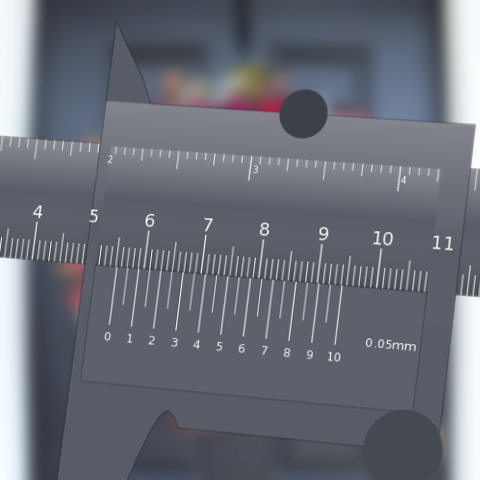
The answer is 55.2 mm
